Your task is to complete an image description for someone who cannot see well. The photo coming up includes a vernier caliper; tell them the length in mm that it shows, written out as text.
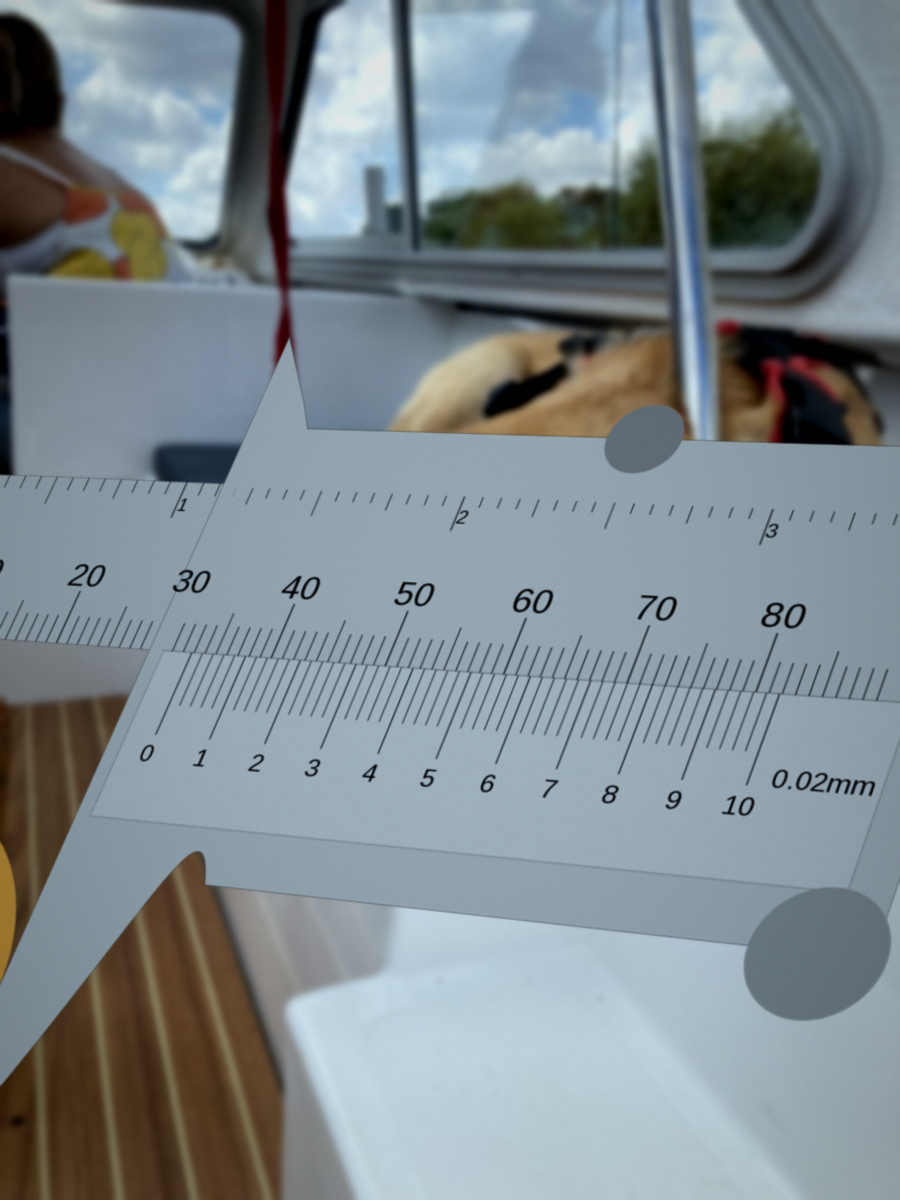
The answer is 32.8 mm
